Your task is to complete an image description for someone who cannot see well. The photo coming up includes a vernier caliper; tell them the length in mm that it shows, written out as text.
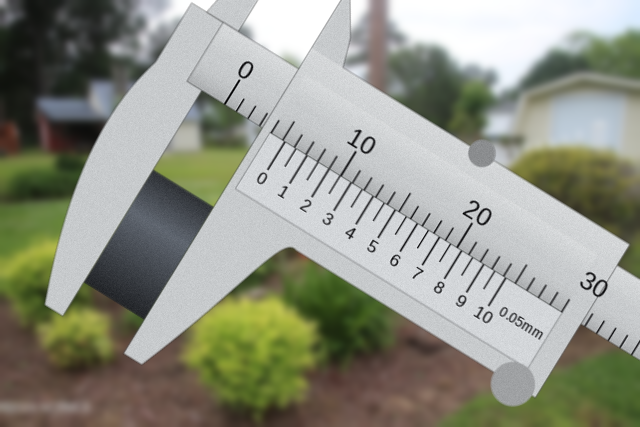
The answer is 5.2 mm
